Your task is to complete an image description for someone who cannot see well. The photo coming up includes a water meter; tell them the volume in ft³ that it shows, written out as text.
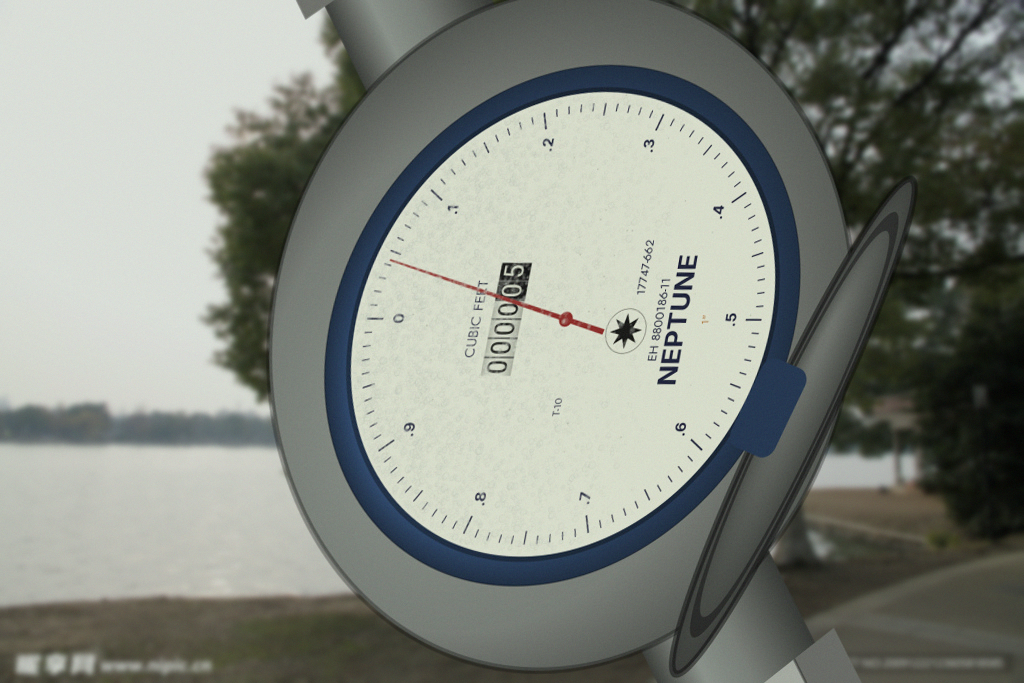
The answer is 5.04 ft³
